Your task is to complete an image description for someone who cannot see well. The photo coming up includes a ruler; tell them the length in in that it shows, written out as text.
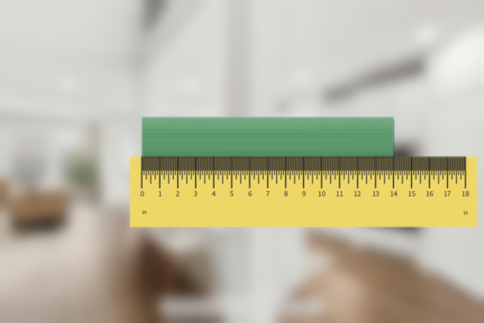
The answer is 14 in
